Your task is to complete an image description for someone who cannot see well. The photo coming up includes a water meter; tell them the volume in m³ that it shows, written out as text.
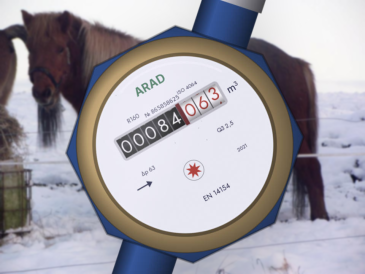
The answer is 84.063 m³
